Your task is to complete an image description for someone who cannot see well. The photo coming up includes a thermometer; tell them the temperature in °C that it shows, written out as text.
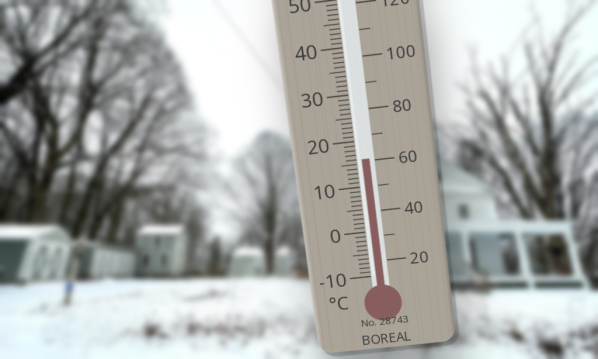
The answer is 16 °C
